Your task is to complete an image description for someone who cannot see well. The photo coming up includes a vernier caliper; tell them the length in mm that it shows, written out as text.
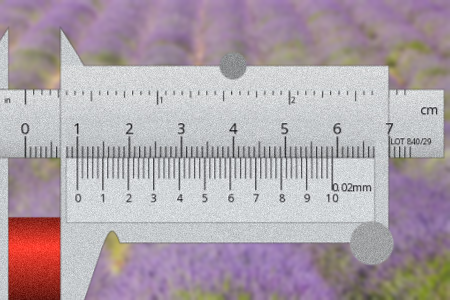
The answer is 10.0 mm
